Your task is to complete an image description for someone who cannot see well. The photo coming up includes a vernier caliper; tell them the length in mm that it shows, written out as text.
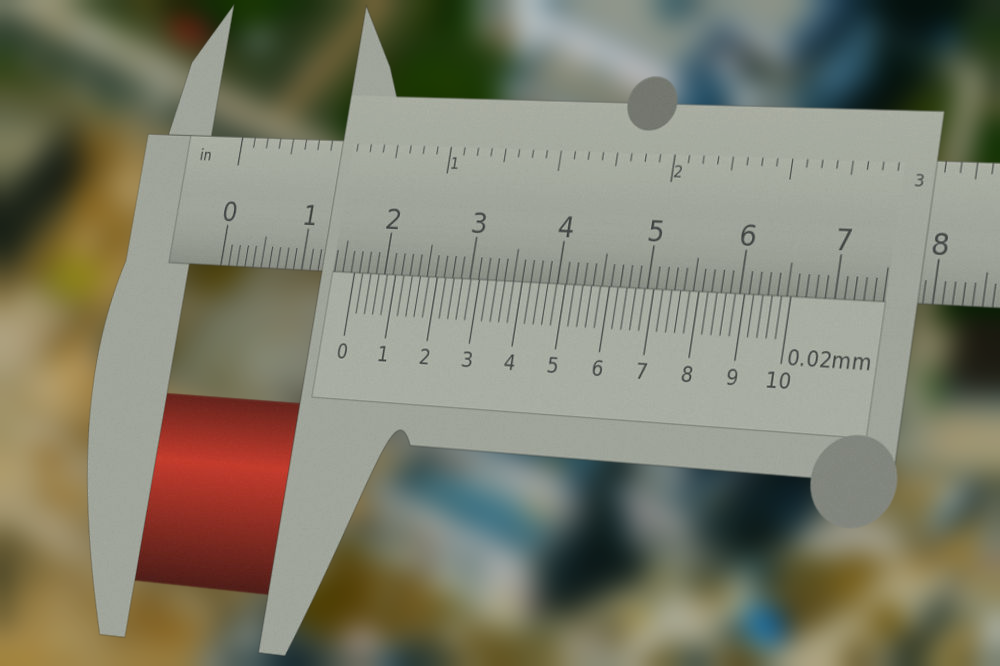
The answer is 16.4 mm
